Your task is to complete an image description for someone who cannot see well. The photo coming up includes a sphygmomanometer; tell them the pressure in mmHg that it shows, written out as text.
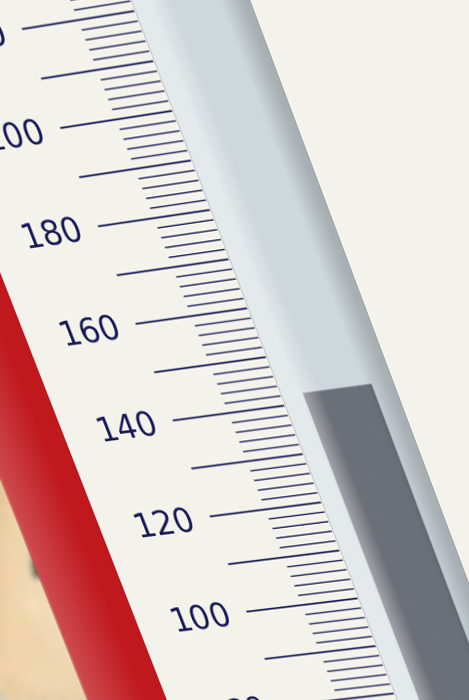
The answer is 142 mmHg
